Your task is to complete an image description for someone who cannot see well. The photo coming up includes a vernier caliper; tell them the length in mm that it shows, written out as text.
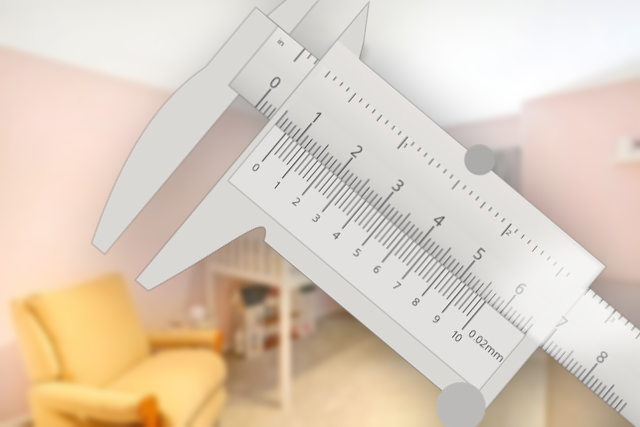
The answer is 7.5 mm
